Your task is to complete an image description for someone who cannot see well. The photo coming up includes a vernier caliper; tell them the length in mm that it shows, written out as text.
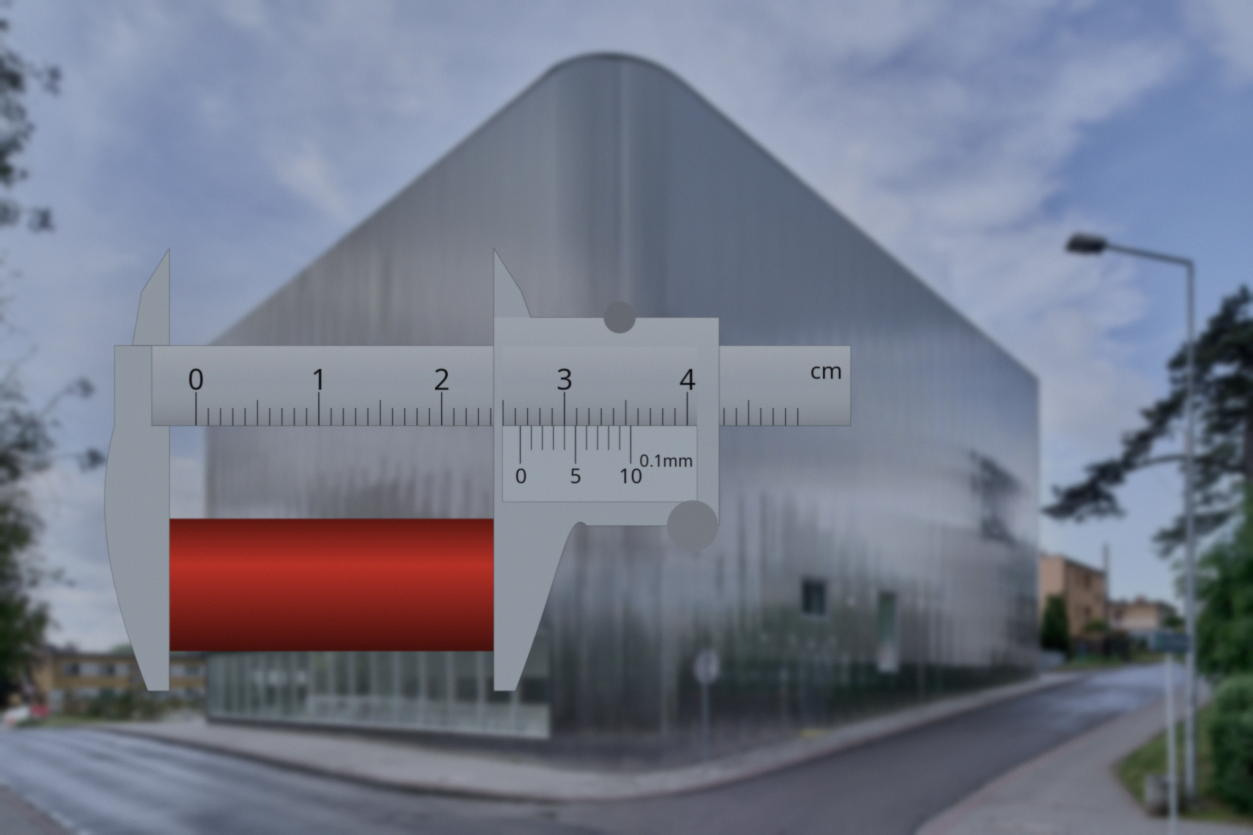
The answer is 26.4 mm
